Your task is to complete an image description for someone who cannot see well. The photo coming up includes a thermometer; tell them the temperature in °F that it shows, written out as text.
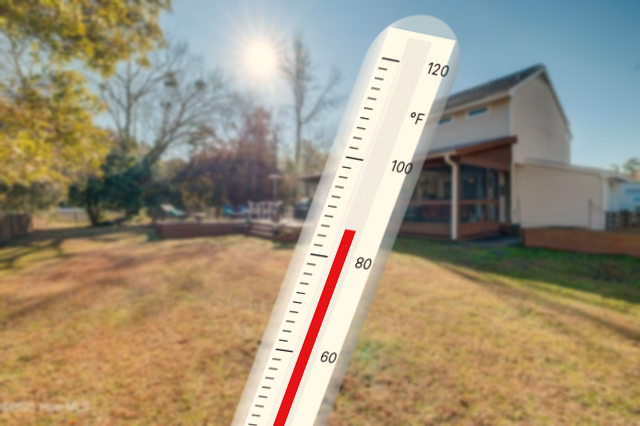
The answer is 86 °F
